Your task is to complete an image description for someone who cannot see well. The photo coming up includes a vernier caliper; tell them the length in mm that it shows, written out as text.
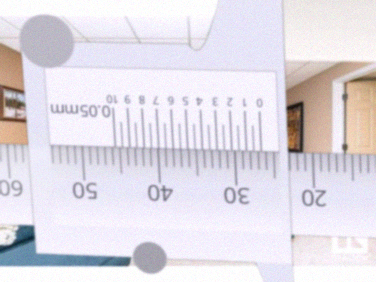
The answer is 26.6 mm
